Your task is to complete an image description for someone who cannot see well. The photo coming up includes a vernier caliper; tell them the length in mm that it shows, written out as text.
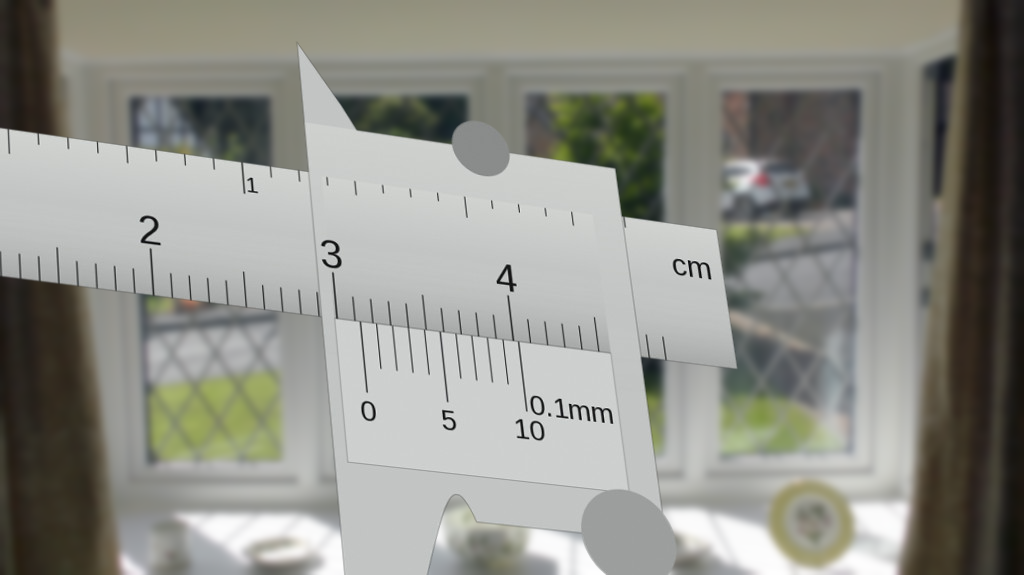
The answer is 31.3 mm
